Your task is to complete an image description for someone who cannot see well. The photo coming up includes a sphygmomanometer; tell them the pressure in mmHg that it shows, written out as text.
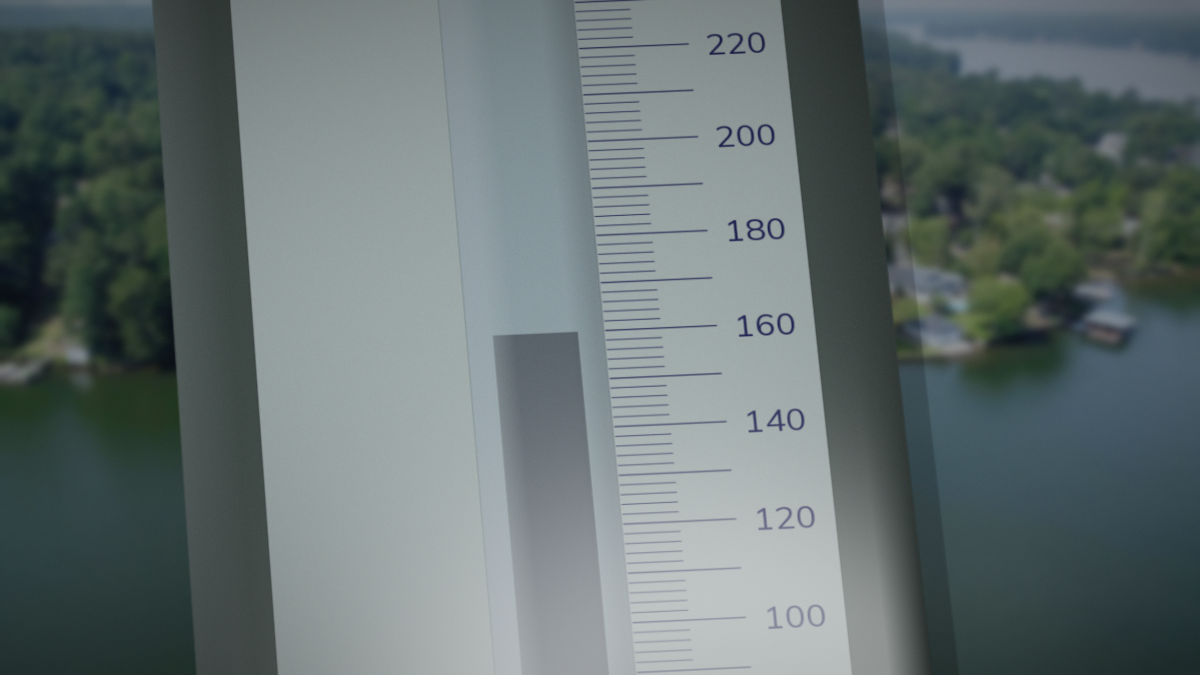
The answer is 160 mmHg
